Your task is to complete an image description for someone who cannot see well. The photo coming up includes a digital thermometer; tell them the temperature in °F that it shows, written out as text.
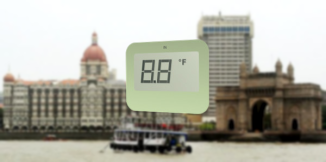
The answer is 8.8 °F
